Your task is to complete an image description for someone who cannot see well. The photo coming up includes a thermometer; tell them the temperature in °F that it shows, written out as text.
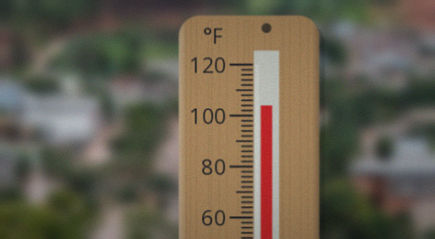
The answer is 104 °F
